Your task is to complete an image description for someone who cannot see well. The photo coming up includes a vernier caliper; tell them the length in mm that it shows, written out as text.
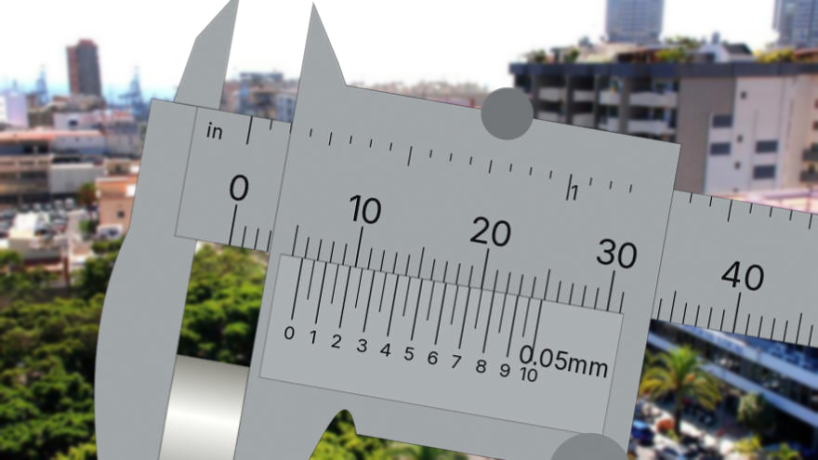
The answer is 5.8 mm
